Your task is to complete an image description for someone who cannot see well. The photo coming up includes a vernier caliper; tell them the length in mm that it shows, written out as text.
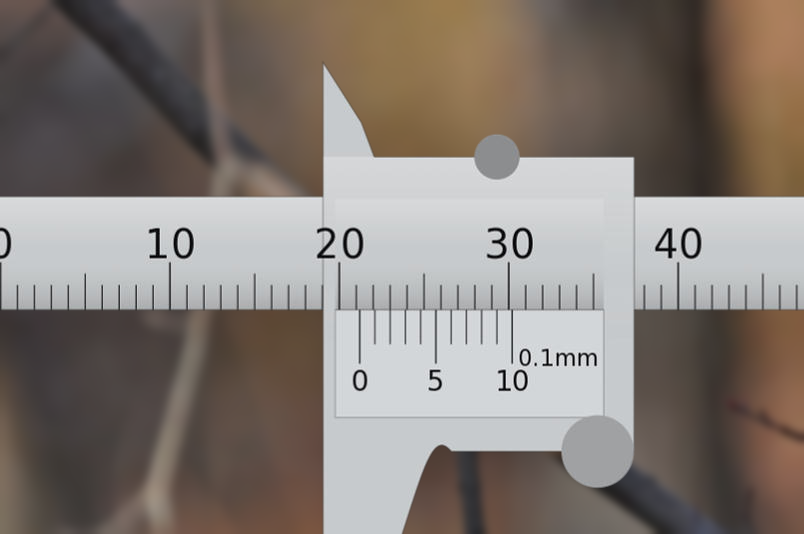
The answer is 21.2 mm
